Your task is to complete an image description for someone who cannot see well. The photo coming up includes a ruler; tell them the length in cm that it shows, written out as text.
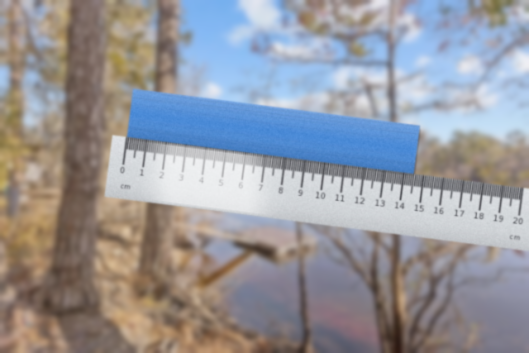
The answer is 14.5 cm
